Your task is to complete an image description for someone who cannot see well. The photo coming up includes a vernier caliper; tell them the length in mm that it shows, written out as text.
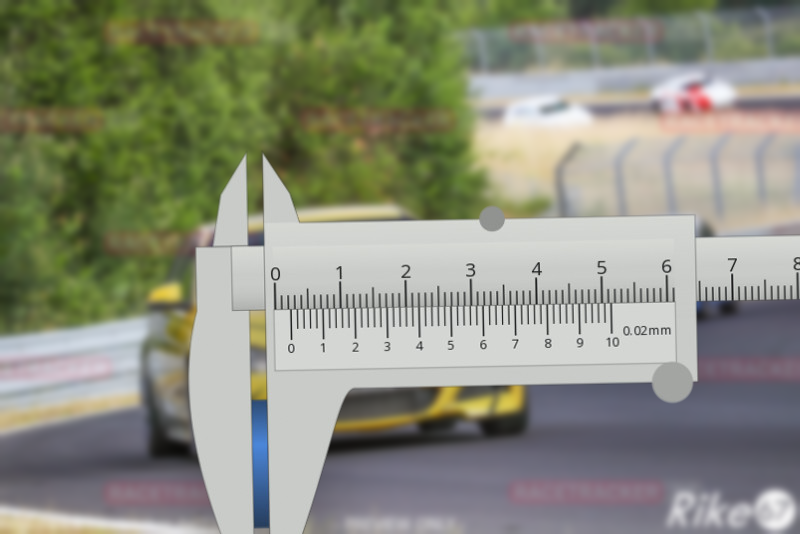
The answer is 2.4 mm
